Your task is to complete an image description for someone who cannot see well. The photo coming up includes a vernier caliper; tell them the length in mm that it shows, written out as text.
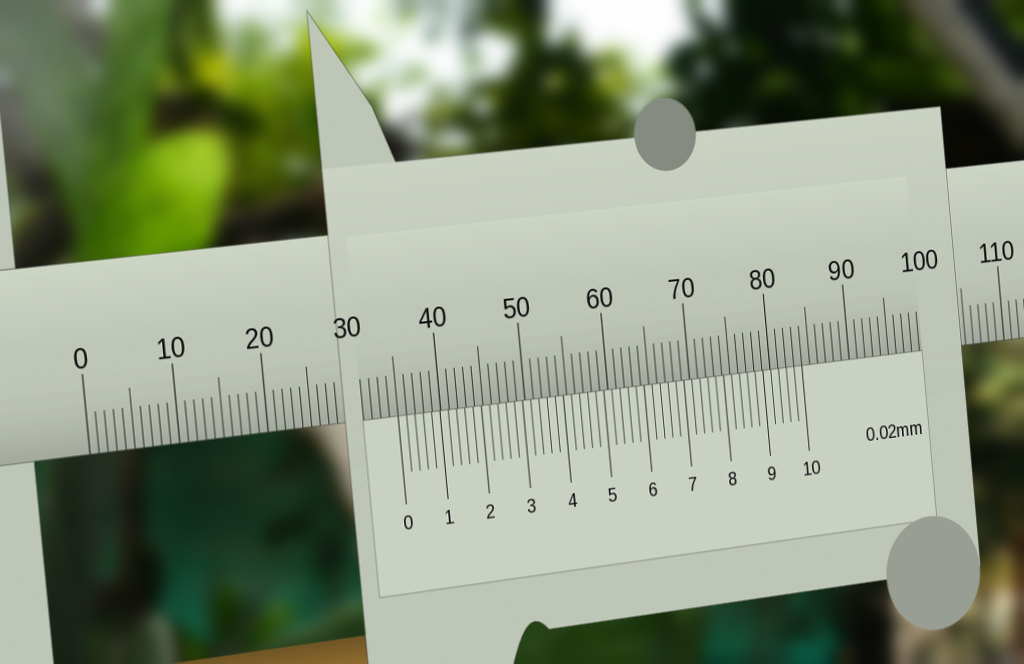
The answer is 35.0 mm
